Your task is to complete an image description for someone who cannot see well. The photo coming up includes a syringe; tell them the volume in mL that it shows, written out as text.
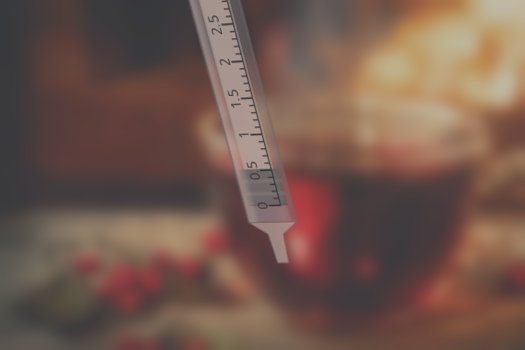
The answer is 0 mL
